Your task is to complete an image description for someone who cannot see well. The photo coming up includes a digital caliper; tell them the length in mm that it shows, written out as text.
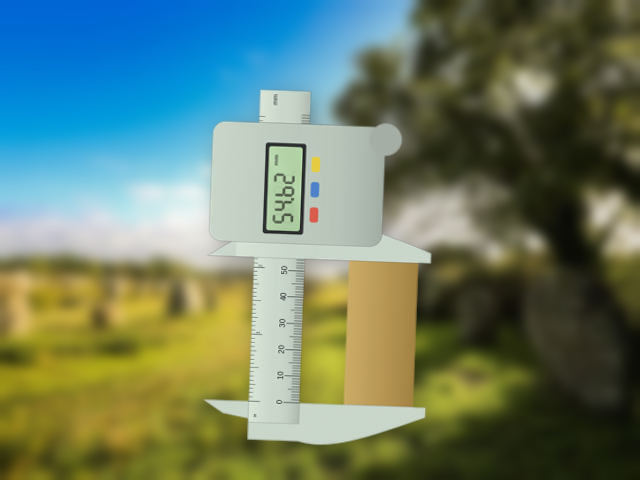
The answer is 54.62 mm
